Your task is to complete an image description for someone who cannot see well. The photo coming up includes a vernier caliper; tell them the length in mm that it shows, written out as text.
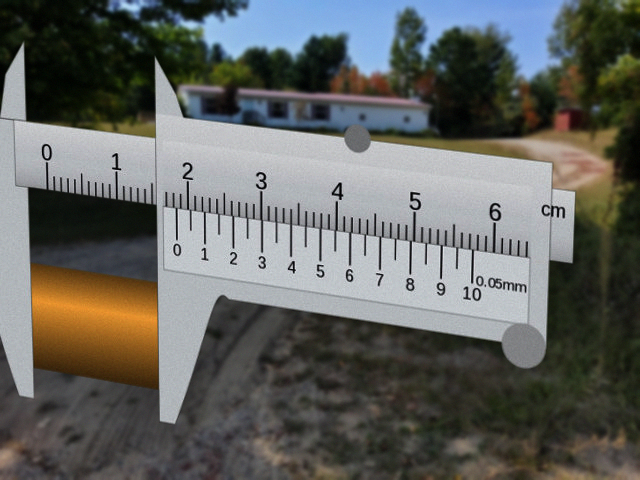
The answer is 18.4 mm
